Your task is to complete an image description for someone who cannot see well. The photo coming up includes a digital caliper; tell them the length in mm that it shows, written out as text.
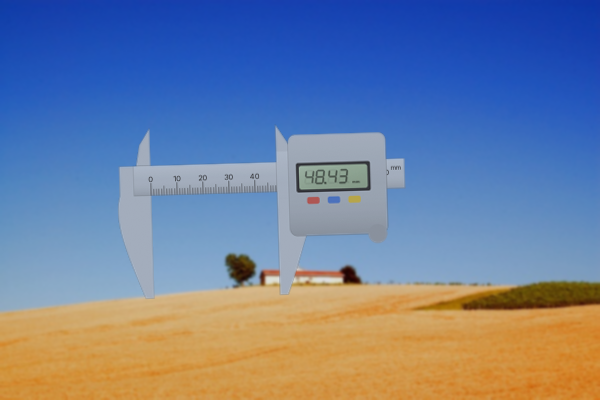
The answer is 48.43 mm
